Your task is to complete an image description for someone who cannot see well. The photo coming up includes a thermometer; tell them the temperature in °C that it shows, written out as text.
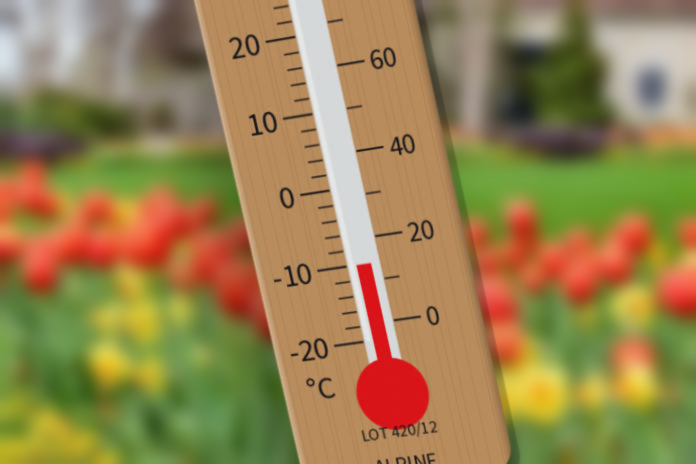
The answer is -10 °C
